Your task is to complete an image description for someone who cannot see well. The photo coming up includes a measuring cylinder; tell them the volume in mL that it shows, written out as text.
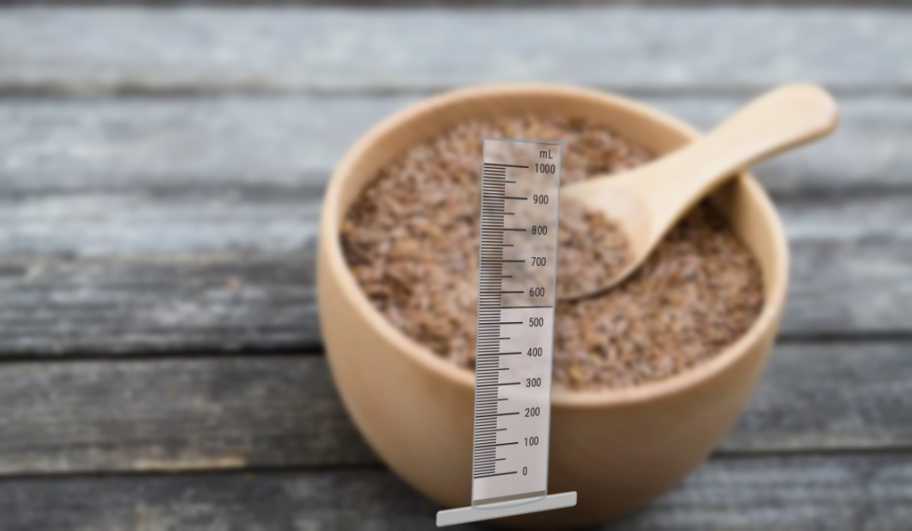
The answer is 550 mL
